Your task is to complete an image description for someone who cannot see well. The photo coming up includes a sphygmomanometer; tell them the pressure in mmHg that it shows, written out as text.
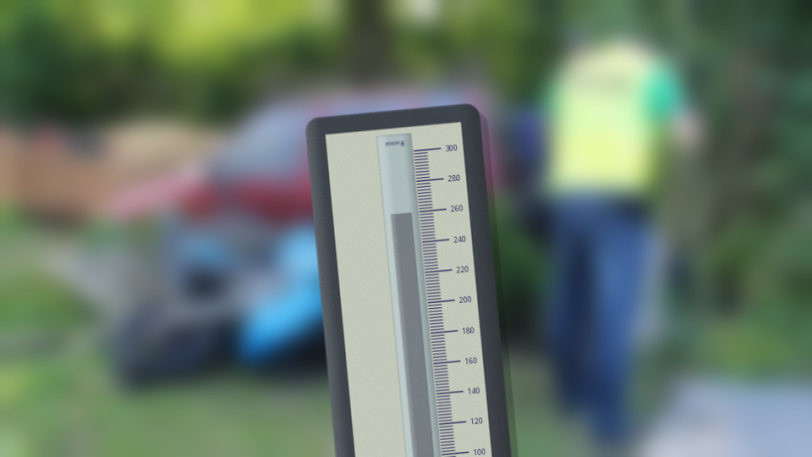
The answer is 260 mmHg
